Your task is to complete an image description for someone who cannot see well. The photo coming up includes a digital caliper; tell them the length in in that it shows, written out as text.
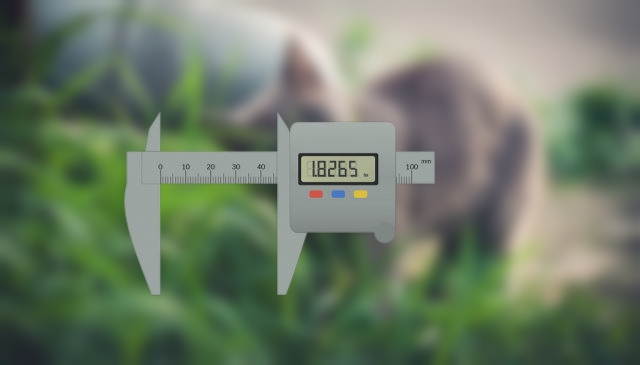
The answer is 1.8265 in
